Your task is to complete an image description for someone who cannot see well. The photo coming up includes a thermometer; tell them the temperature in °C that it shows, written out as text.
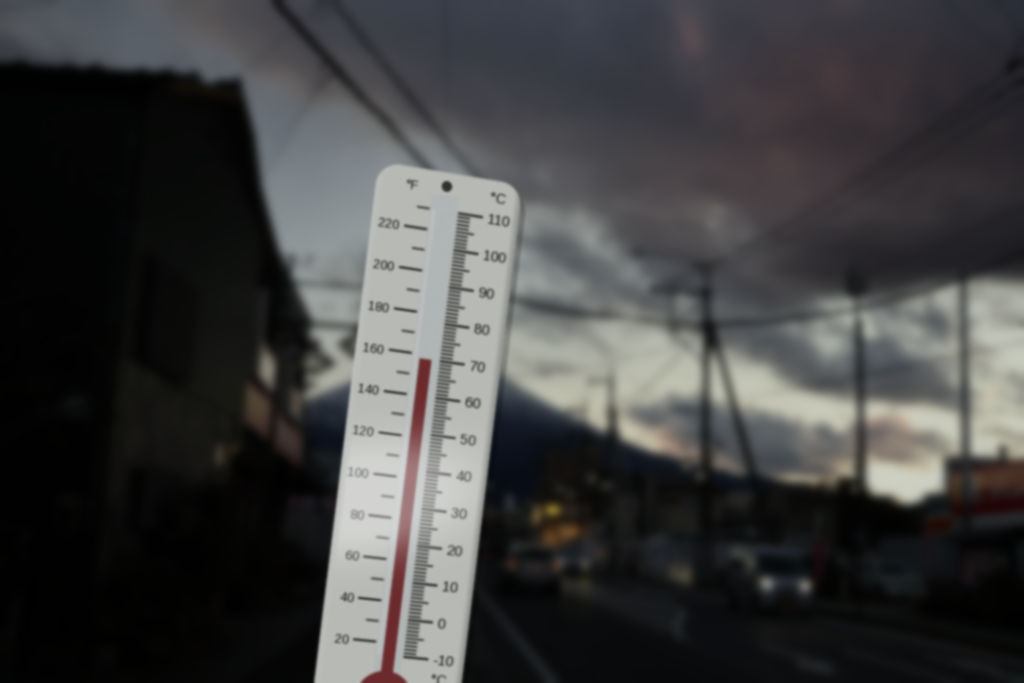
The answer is 70 °C
